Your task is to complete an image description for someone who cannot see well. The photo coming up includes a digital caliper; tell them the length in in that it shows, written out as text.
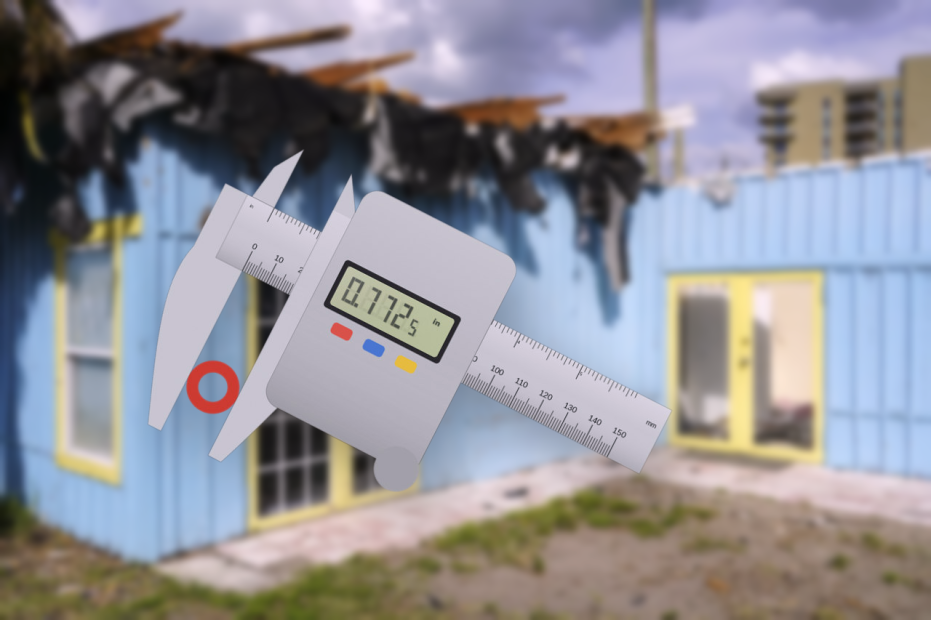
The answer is 0.7725 in
